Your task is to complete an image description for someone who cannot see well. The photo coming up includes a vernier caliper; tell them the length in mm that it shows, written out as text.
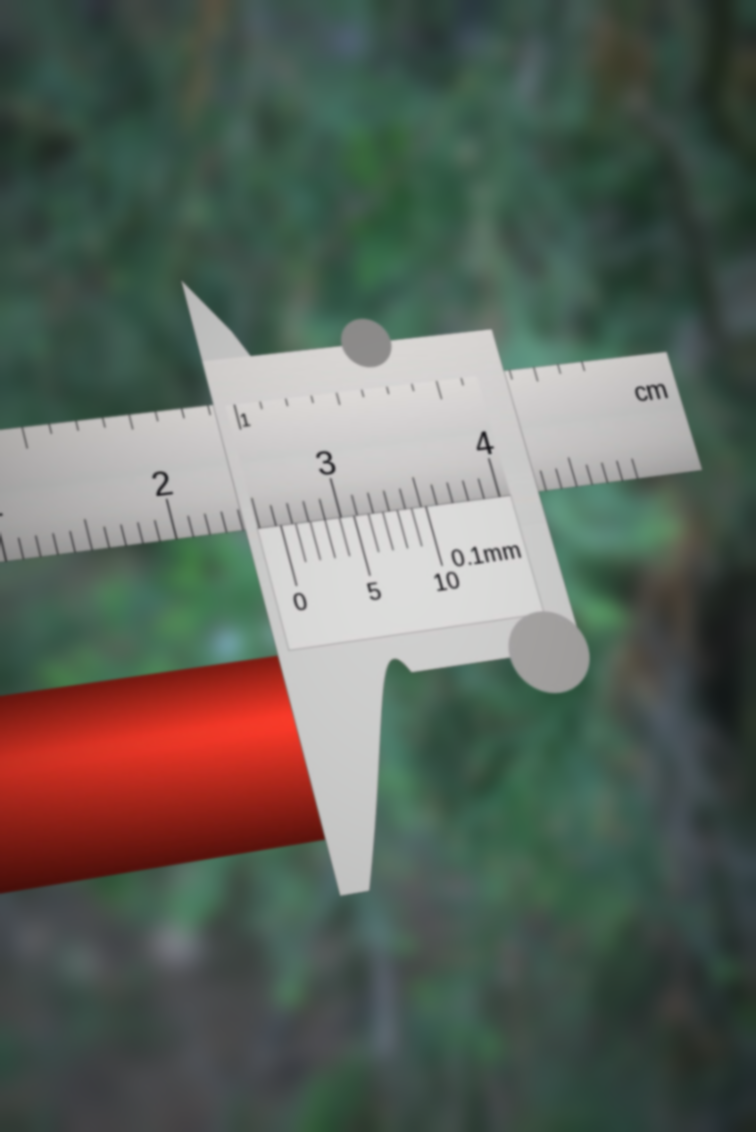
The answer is 26.3 mm
